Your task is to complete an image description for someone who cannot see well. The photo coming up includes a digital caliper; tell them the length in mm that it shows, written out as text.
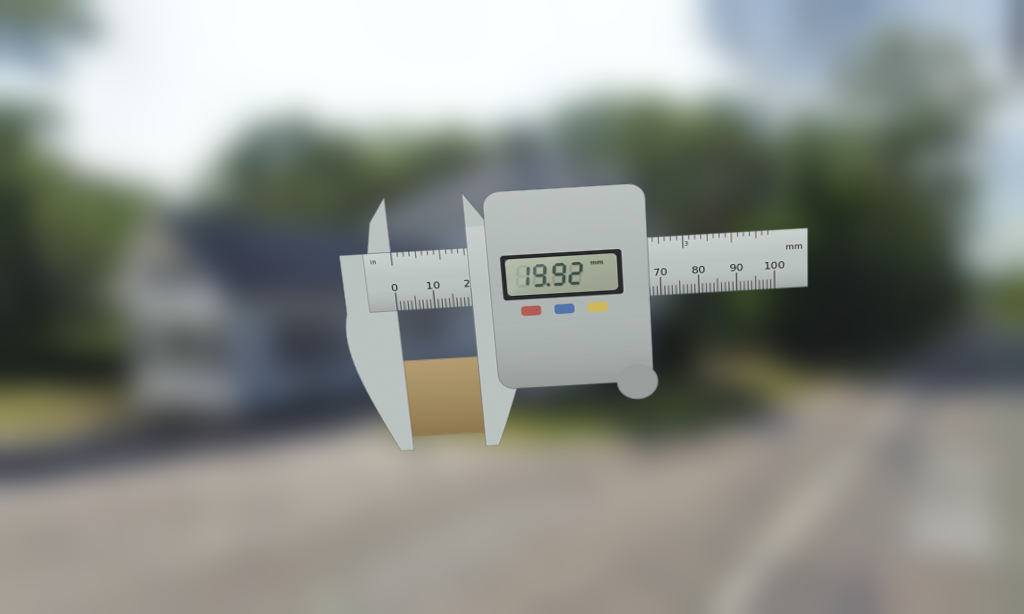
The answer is 19.92 mm
